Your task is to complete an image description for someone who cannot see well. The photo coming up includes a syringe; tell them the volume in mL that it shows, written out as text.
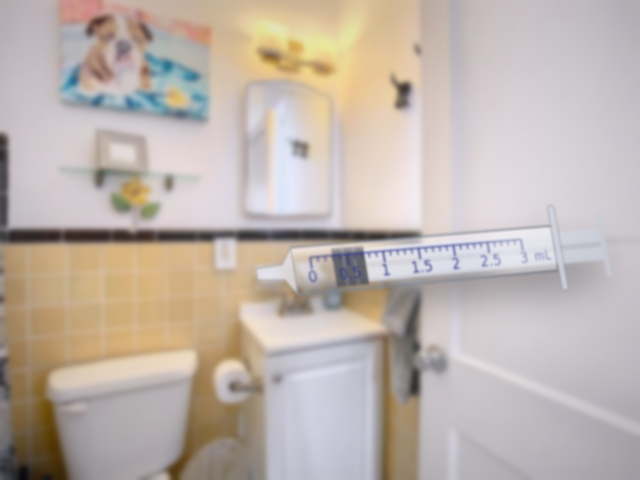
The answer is 0.3 mL
